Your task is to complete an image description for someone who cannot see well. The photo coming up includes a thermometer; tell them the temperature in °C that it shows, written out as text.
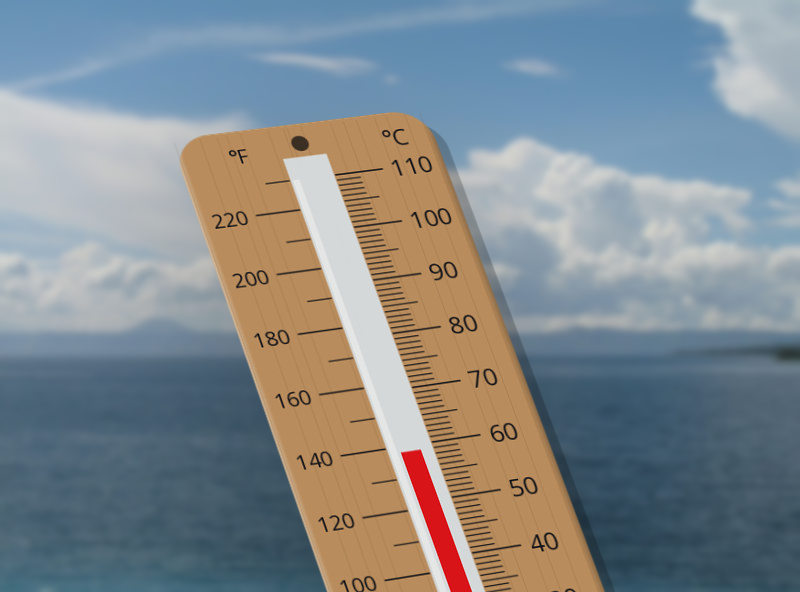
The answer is 59 °C
